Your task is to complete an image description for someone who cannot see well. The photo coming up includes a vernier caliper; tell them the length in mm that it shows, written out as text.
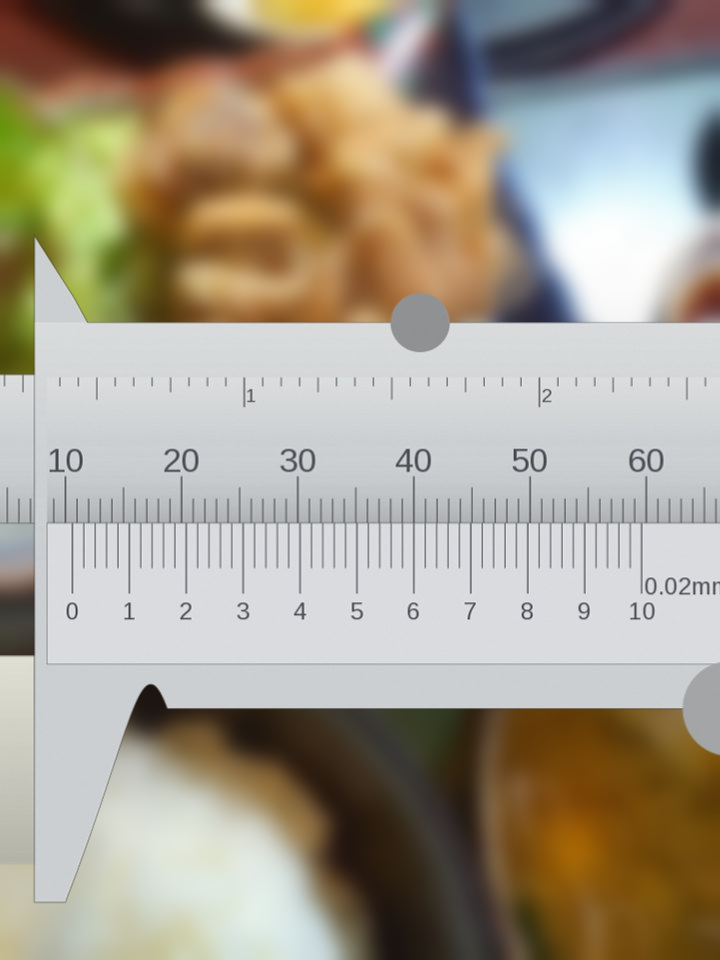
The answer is 10.6 mm
